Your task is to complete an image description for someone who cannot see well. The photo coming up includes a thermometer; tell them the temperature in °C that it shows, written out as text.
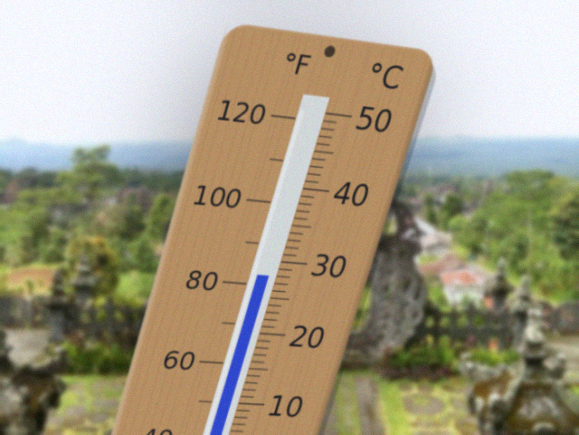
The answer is 28 °C
